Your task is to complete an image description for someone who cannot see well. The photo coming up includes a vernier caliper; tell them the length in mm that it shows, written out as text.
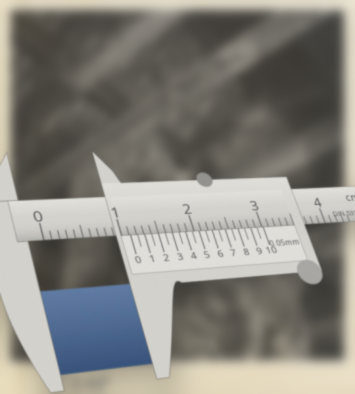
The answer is 11.2 mm
